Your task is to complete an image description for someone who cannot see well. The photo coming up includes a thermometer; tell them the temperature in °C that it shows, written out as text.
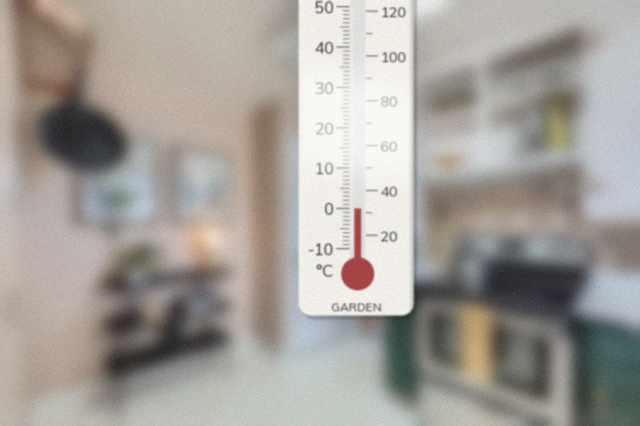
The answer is 0 °C
